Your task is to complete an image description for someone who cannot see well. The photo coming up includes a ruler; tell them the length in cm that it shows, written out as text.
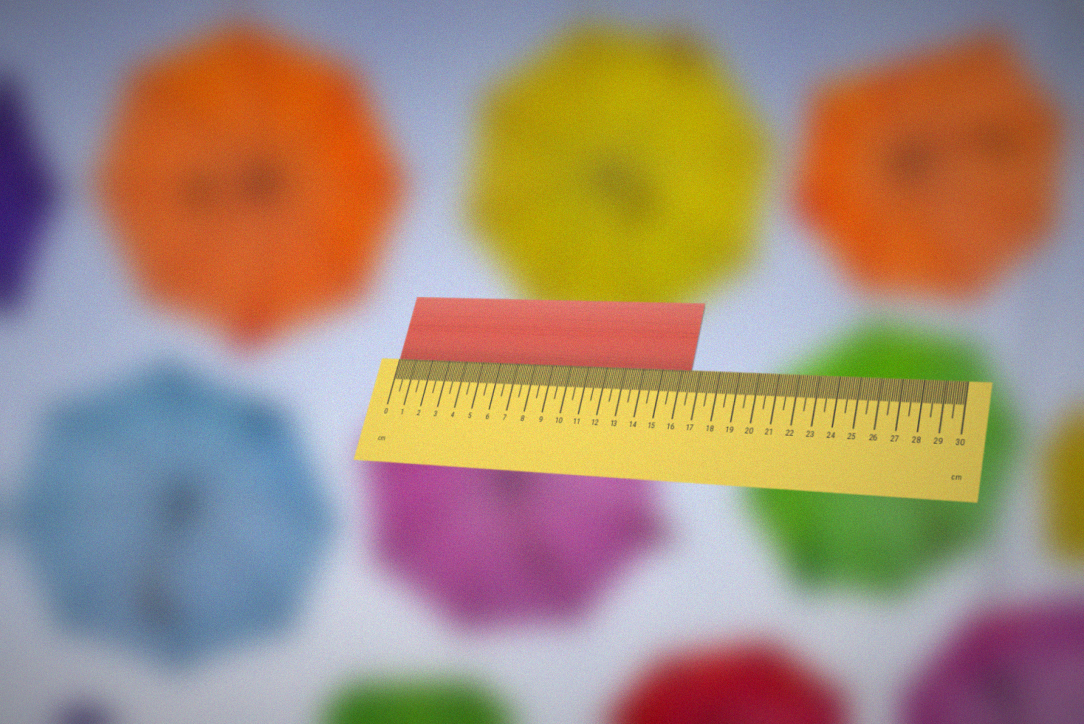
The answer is 16.5 cm
